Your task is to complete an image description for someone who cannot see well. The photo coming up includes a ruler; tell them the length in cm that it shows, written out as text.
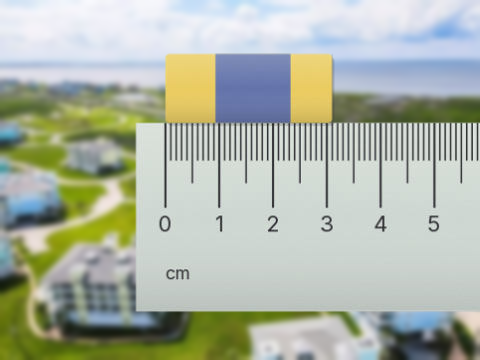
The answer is 3.1 cm
